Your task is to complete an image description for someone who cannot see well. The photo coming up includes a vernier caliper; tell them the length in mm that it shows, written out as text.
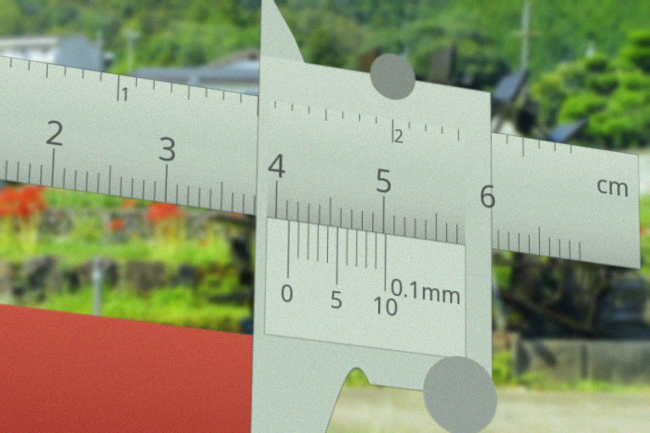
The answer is 41.2 mm
